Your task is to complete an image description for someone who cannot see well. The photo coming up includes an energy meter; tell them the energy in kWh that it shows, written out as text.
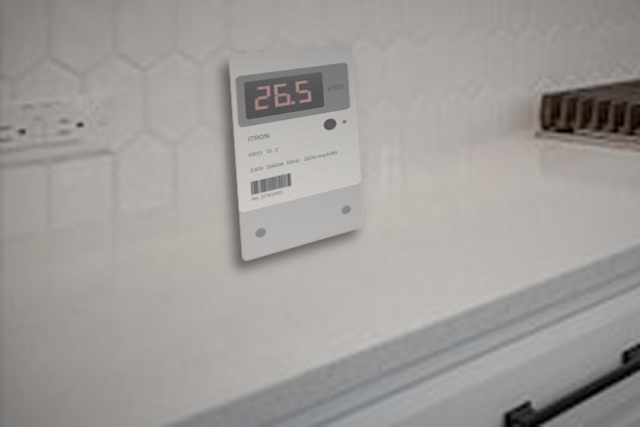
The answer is 26.5 kWh
